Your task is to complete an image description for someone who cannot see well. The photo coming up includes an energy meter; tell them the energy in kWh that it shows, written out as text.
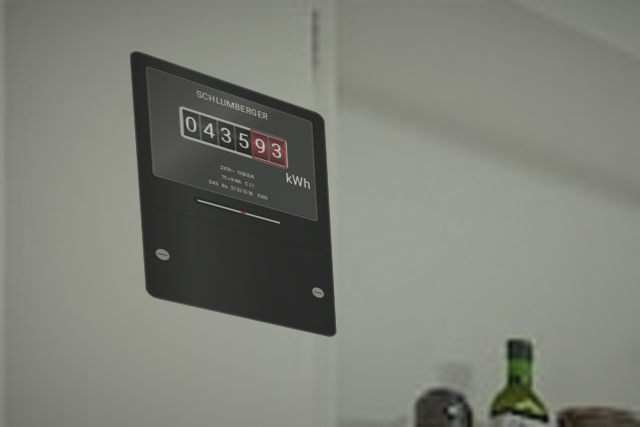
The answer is 435.93 kWh
